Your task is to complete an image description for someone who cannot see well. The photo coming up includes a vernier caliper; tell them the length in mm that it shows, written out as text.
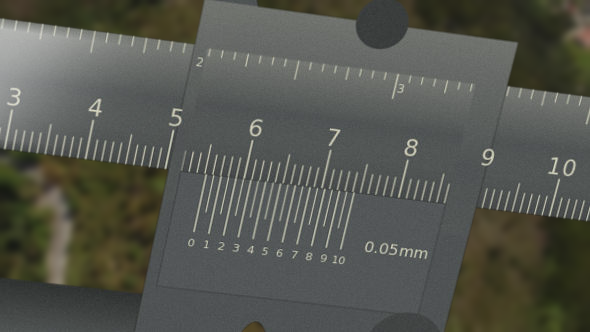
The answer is 55.2 mm
